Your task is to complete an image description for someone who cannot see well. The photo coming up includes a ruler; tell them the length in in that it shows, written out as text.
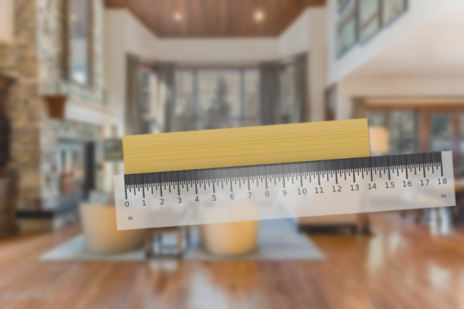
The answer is 14 in
